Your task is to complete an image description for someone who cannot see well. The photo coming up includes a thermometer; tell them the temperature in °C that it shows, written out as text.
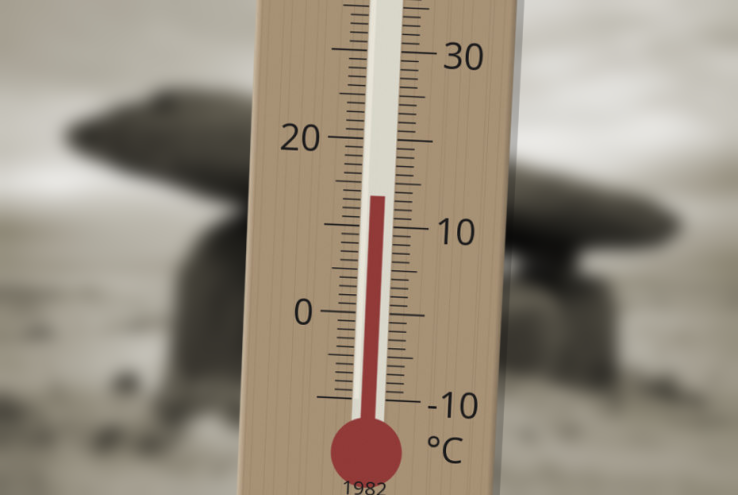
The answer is 13.5 °C
